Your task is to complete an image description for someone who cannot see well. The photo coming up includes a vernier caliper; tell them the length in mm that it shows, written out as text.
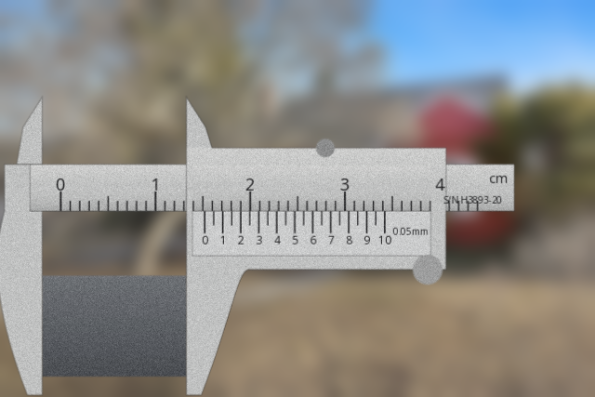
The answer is 15.2 mm
